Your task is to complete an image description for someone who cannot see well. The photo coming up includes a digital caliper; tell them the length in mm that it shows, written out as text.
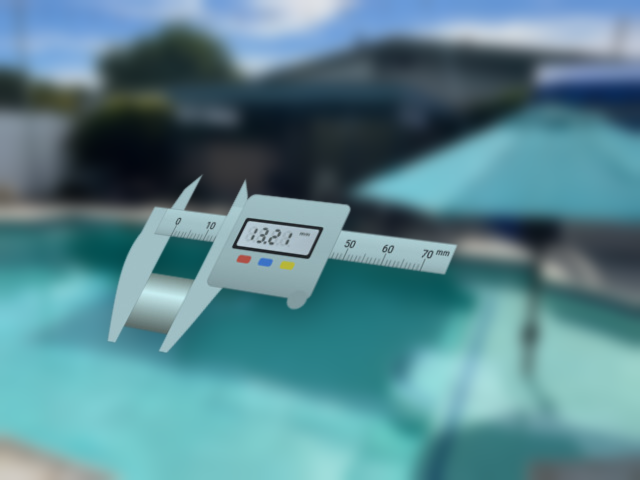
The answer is 13.21 mm
